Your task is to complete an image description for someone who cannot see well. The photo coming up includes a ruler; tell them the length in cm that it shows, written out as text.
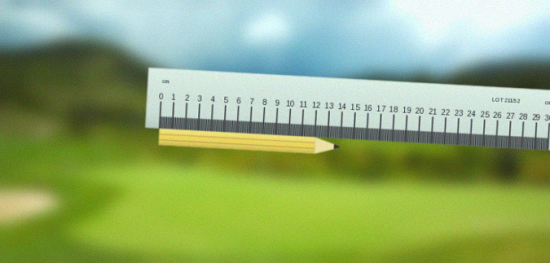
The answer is 14 cm
